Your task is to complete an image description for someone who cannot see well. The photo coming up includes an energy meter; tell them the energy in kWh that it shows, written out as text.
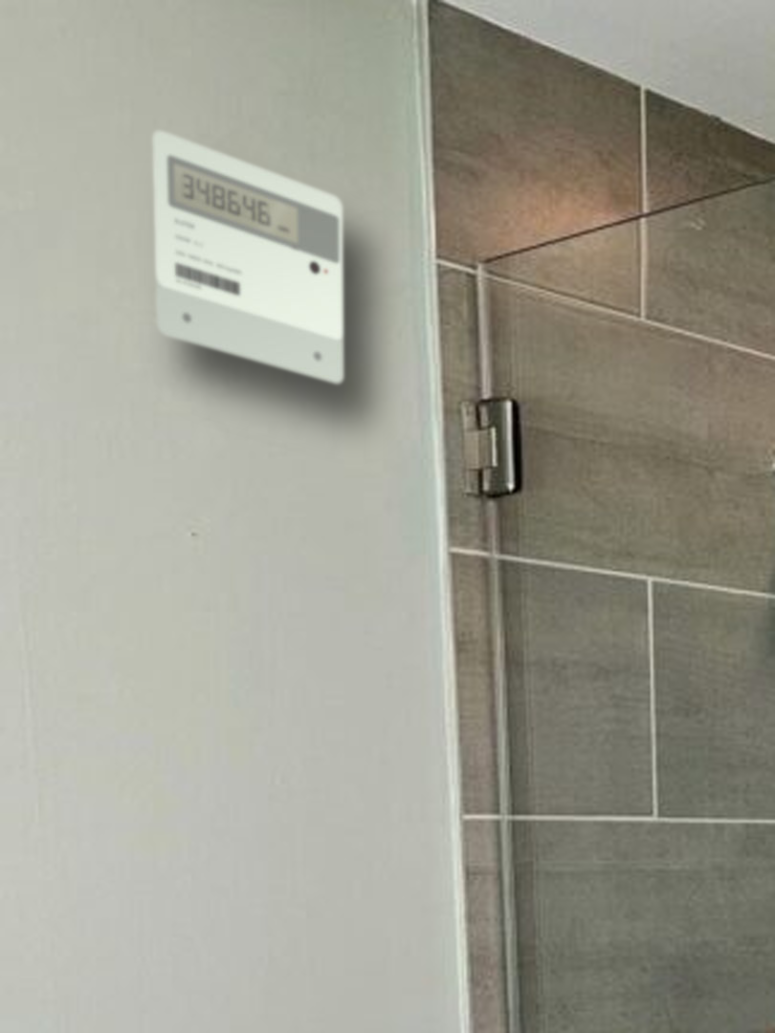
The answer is 348646 kWh
